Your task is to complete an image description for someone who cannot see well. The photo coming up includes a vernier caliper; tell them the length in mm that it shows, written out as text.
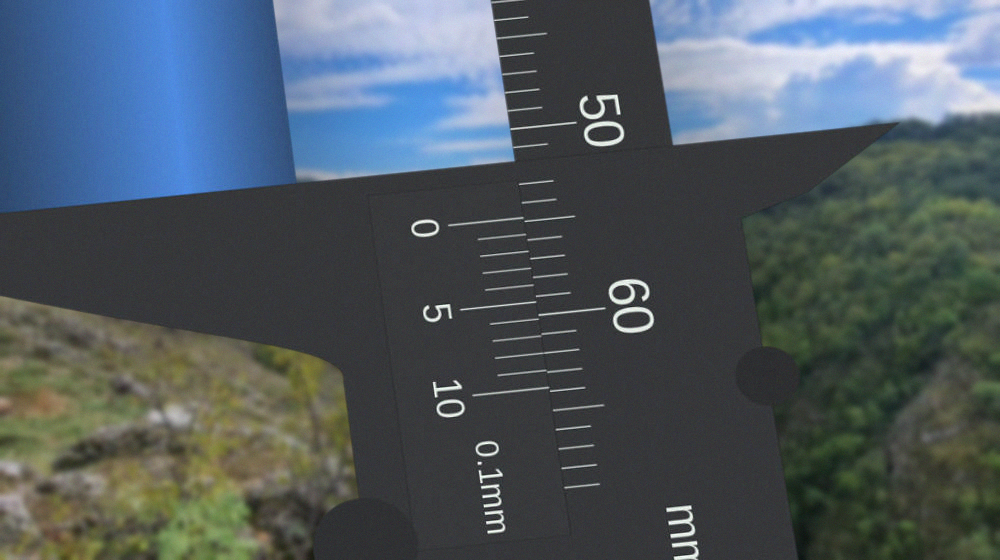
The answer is 54.8 mm
